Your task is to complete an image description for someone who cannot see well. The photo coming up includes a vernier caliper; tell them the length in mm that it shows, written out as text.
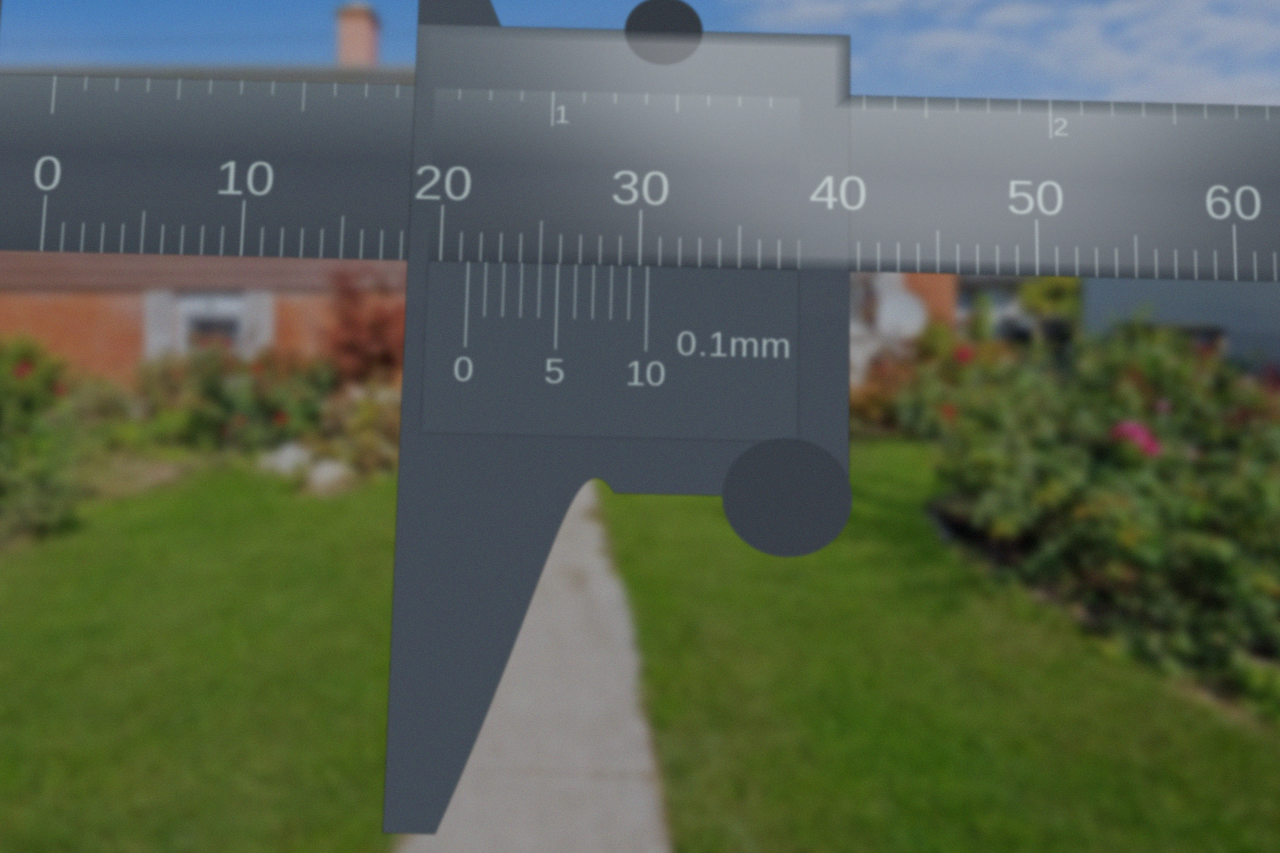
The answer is 21.4 mm
